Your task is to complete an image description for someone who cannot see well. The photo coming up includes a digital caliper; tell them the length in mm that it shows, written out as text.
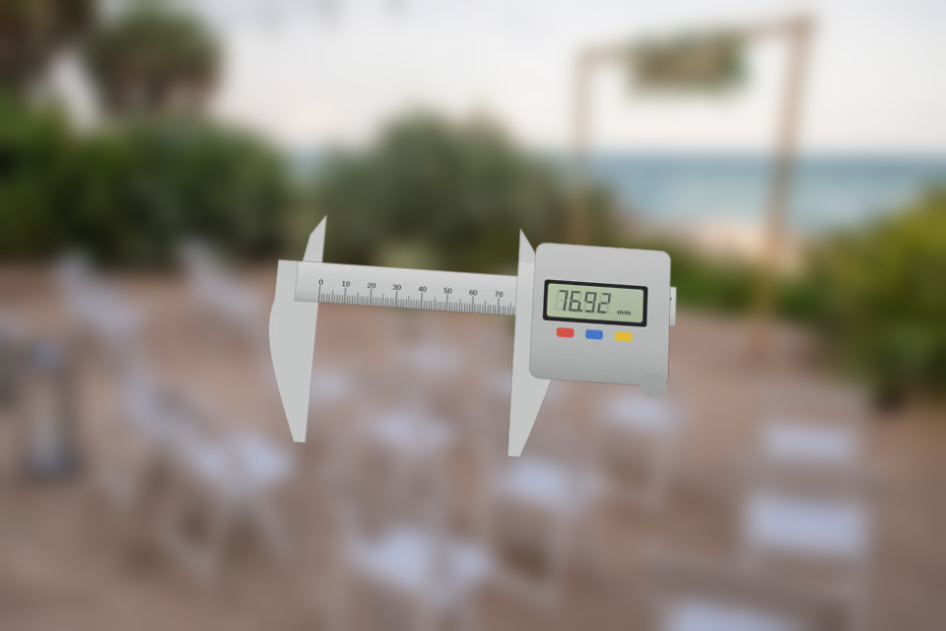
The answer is 76.92 mm
